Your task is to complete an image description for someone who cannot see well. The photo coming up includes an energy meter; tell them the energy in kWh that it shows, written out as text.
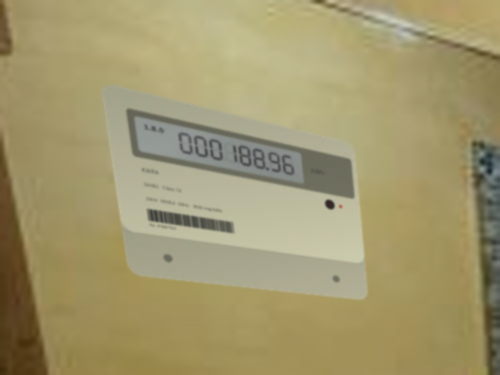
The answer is 188.96 kWh
